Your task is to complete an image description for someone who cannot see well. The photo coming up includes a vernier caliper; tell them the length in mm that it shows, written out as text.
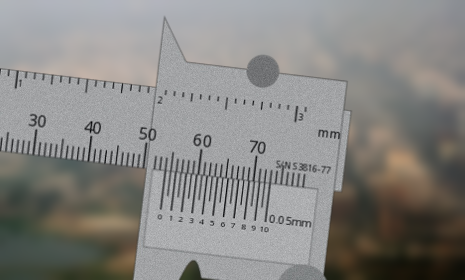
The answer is 54.0 mm
